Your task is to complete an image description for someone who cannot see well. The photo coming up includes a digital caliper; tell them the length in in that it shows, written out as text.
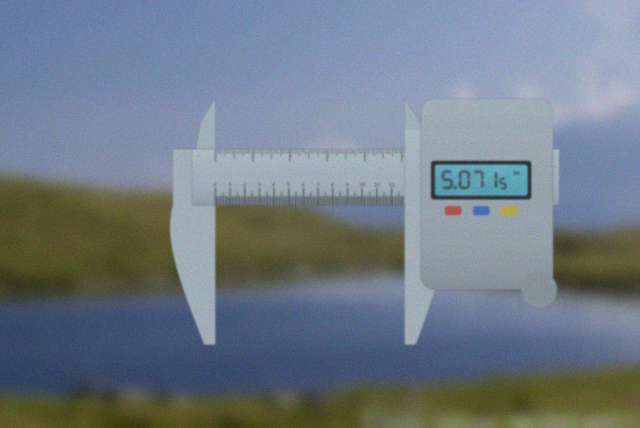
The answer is 5.0715 in
